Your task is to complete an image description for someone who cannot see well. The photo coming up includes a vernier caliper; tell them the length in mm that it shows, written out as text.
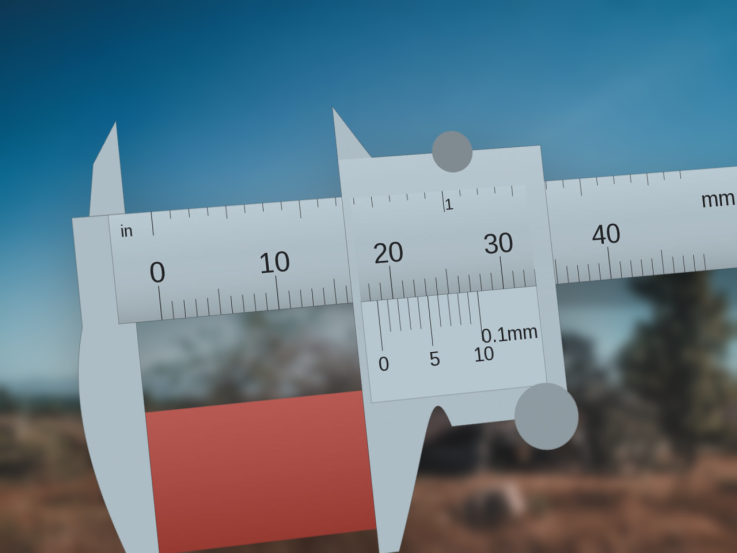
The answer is 18.6 mm
